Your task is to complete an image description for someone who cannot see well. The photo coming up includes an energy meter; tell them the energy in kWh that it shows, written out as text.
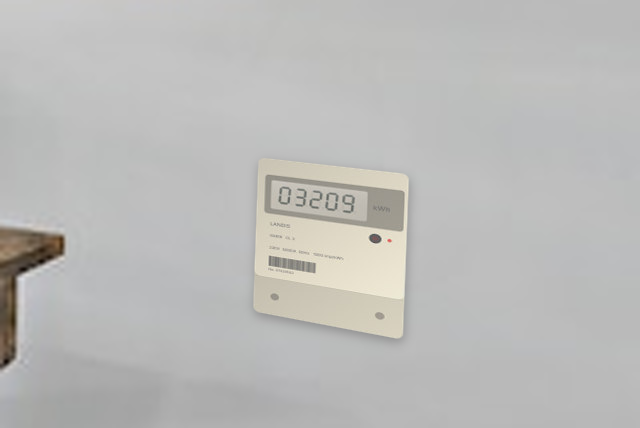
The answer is 3209 kWh
